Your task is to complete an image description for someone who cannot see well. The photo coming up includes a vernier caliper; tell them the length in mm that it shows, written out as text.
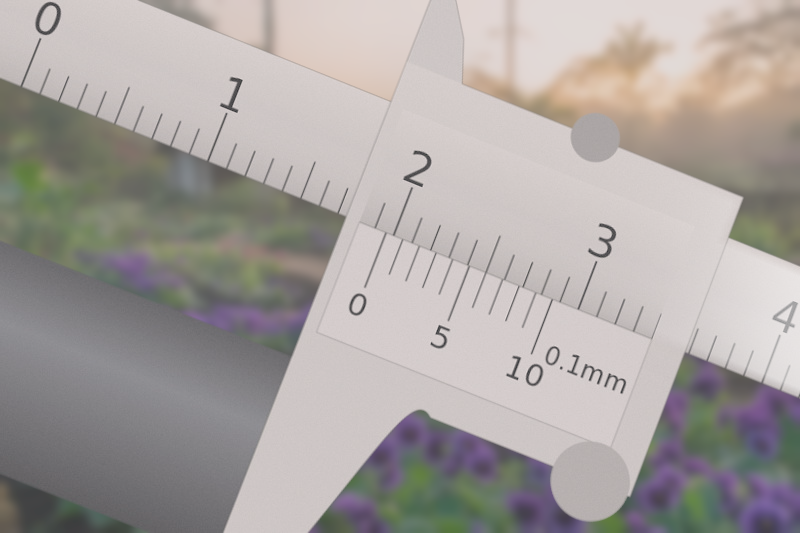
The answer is 19.6 mm
